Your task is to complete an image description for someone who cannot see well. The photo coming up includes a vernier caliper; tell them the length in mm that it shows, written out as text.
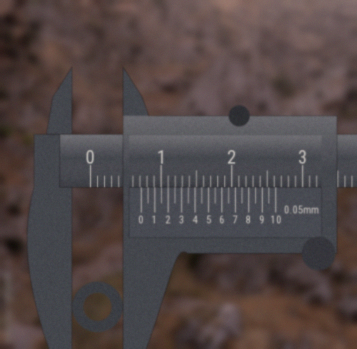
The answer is 7.2 mm
